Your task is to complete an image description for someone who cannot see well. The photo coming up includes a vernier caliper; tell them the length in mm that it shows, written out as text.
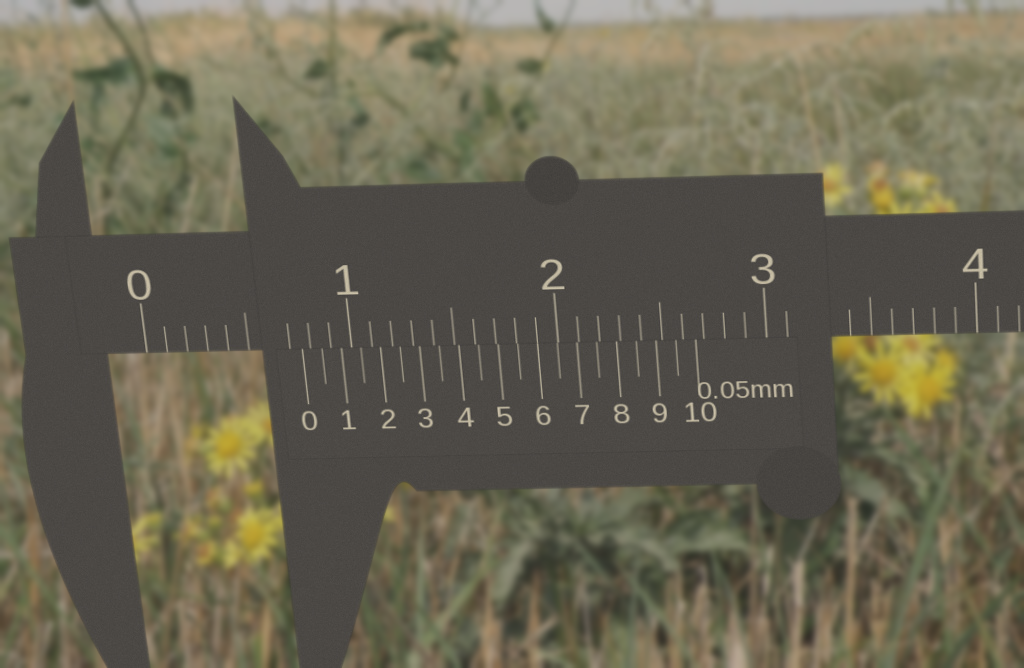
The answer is 7.6 mm
